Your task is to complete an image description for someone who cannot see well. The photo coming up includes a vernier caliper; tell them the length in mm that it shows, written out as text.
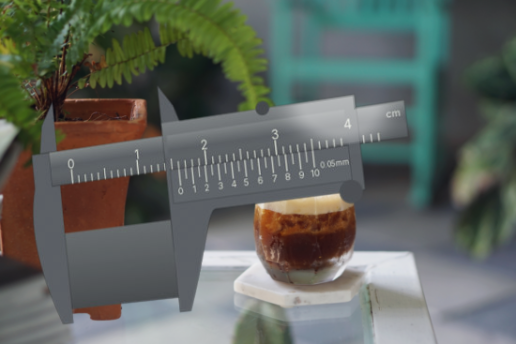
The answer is 16.0 mm
